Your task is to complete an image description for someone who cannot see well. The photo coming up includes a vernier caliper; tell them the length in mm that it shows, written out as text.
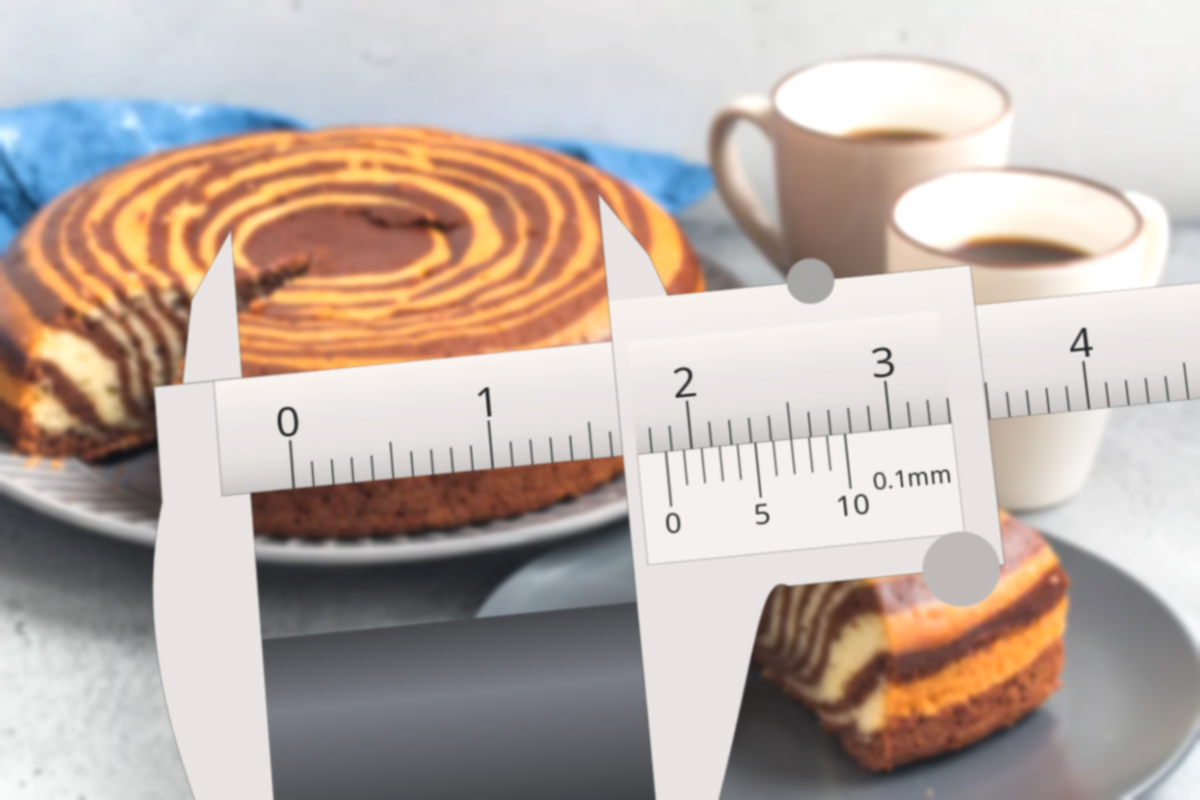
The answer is 18.7 mm
